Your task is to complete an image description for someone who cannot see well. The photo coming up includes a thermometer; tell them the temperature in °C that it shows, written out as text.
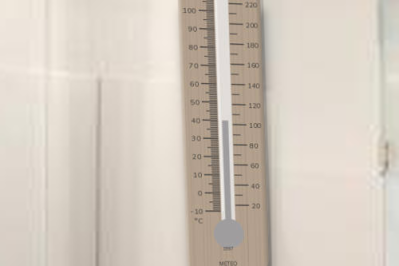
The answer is 40 °C
